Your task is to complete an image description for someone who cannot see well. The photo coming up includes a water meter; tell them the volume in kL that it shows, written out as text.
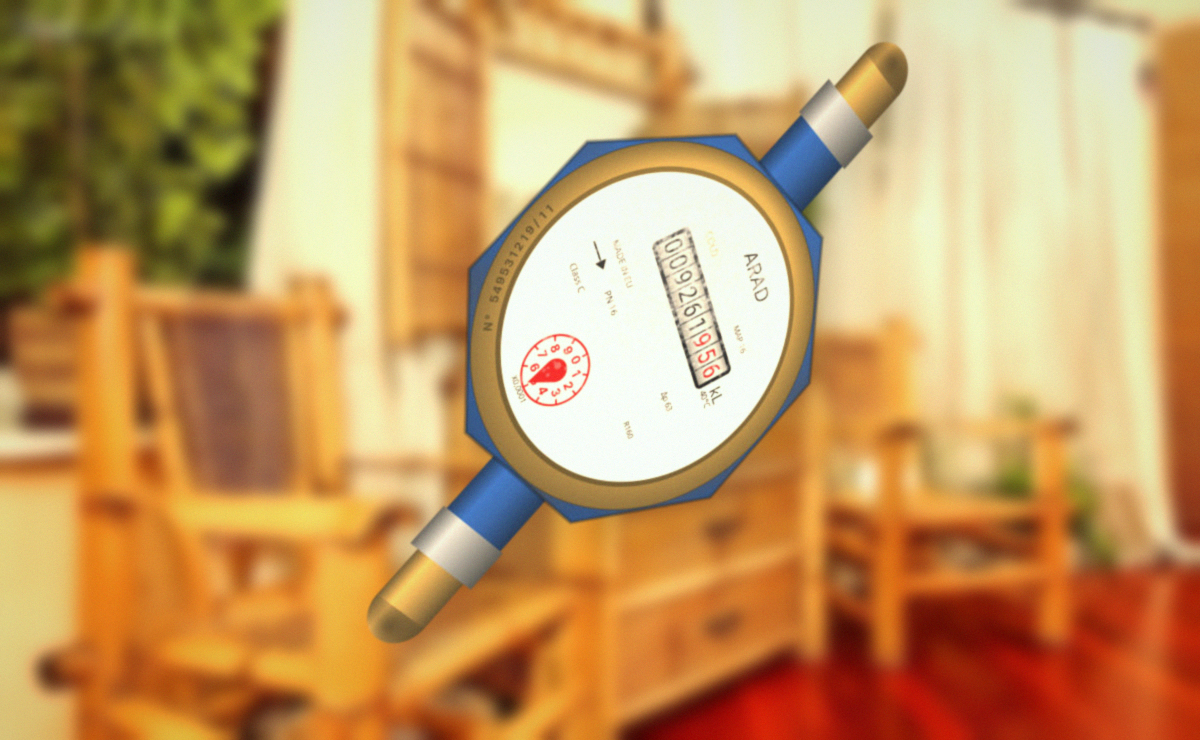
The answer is 9261.9565 kL
